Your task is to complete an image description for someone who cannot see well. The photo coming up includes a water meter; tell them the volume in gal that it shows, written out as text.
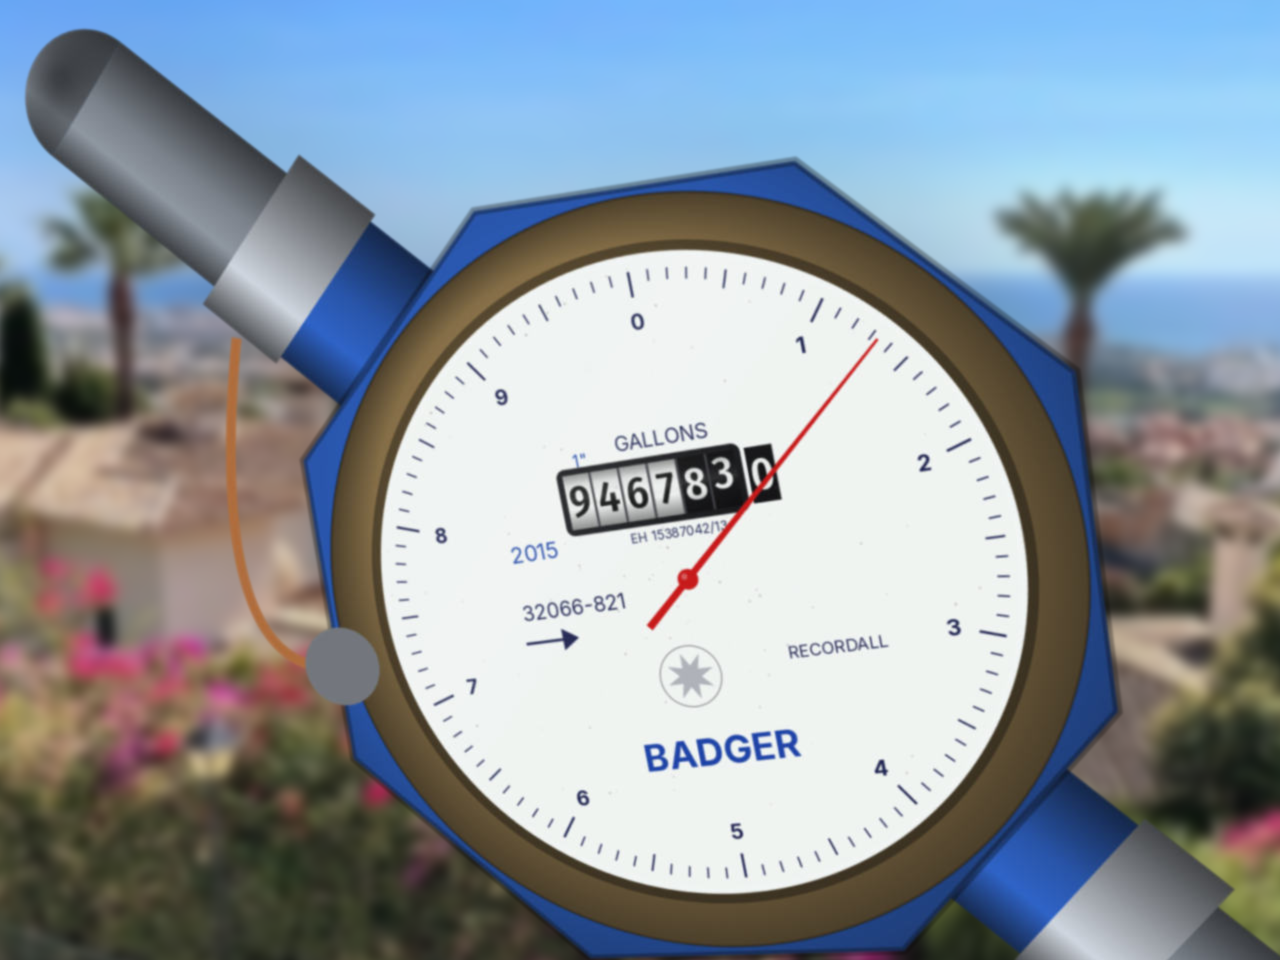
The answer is 9467831.3 gal
